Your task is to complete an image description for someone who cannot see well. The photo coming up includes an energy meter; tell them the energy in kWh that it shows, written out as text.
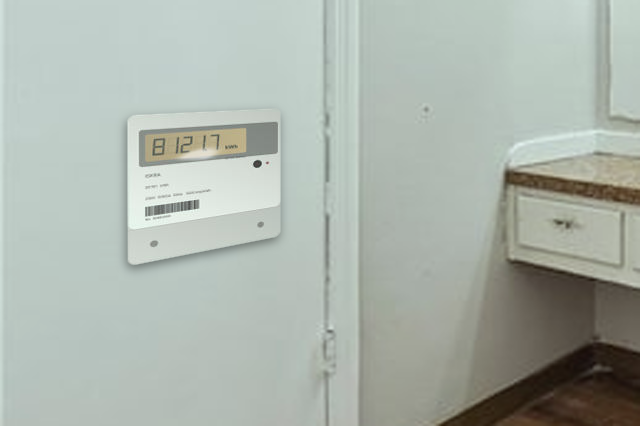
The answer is 8121.7 kWh
